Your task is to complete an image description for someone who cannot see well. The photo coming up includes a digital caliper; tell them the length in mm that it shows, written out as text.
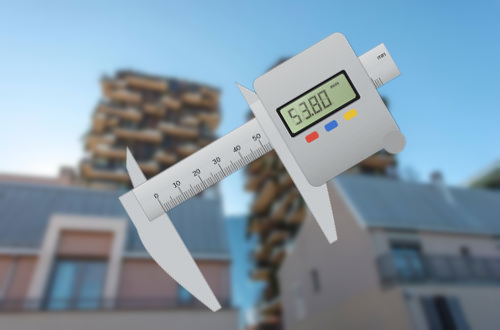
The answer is 53.80 mm
